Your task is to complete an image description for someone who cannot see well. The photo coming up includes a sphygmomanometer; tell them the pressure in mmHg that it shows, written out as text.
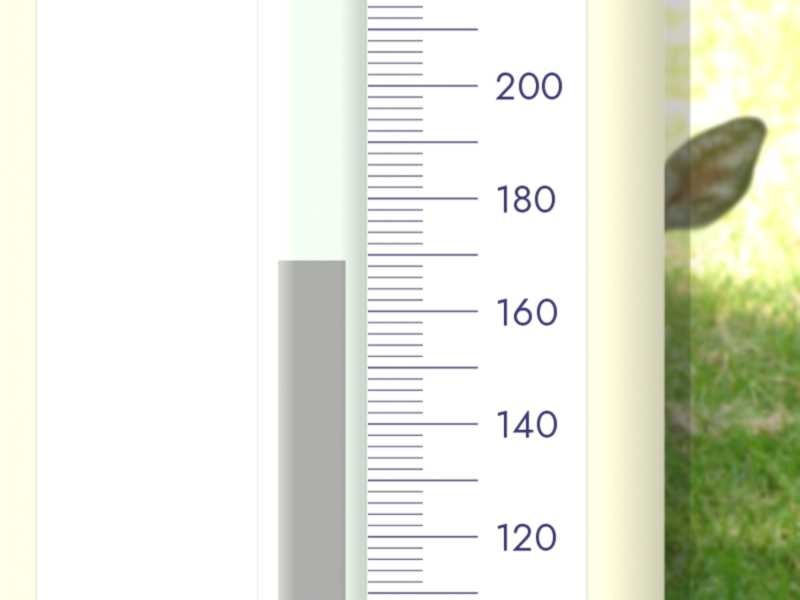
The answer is 169 mmHg
